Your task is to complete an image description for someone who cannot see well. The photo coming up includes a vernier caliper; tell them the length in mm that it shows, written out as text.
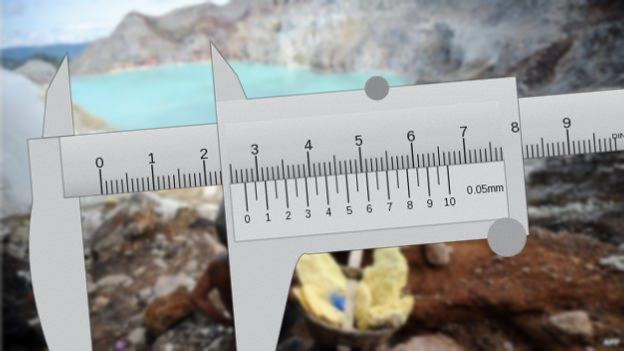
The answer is 27.5 mm
